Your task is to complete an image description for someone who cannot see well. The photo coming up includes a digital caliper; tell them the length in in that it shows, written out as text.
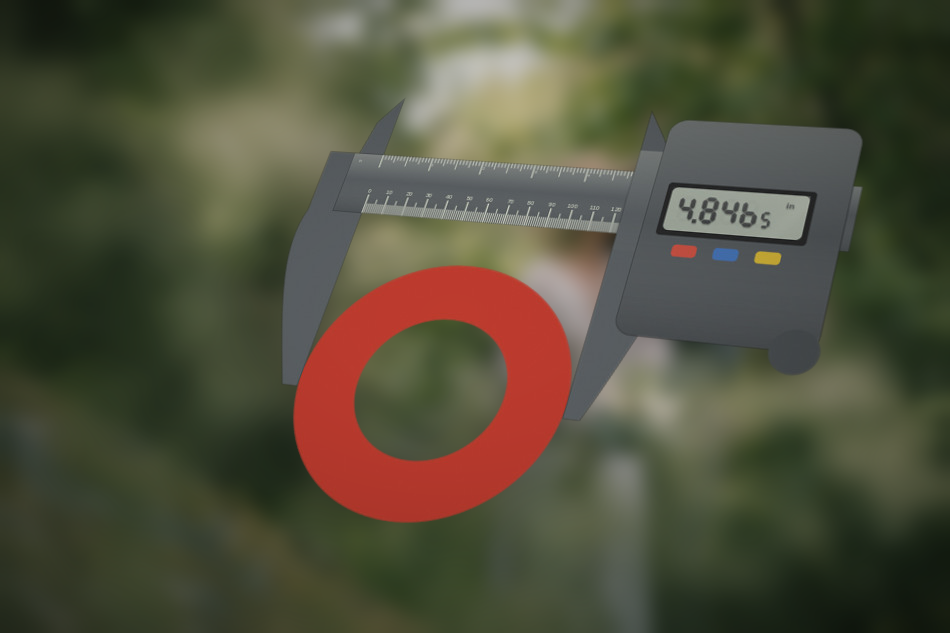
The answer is 4.8465 in
